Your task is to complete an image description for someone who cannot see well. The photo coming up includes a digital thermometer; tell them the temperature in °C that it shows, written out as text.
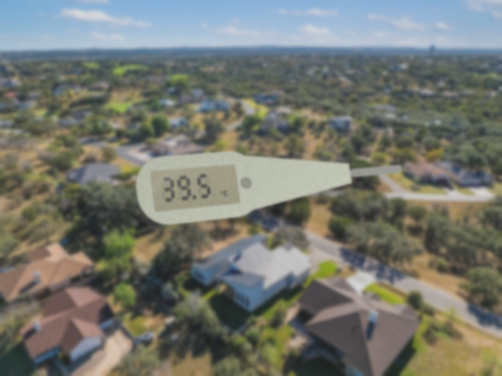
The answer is 39.5 °C
